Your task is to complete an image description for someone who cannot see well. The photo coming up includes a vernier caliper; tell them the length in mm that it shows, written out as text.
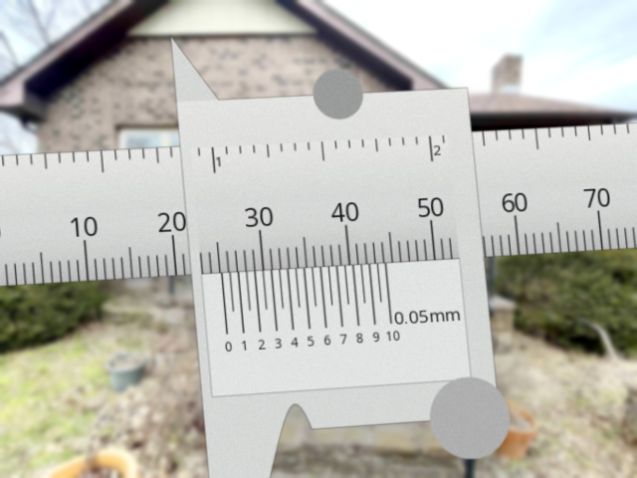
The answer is 25.2 mm
